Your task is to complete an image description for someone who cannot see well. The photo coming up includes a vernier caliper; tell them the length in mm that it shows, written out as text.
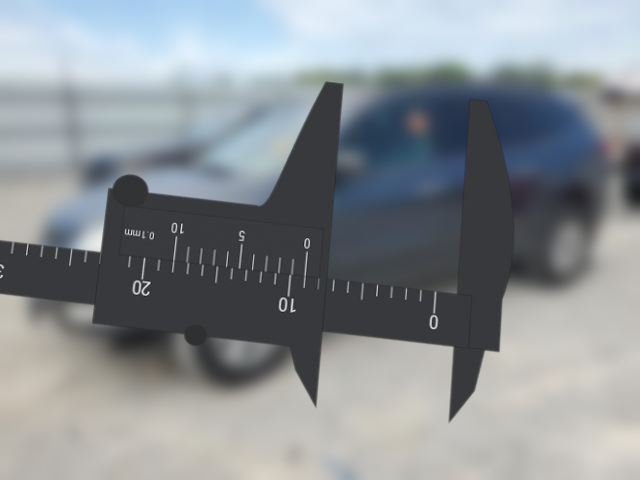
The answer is 9.0 mm
